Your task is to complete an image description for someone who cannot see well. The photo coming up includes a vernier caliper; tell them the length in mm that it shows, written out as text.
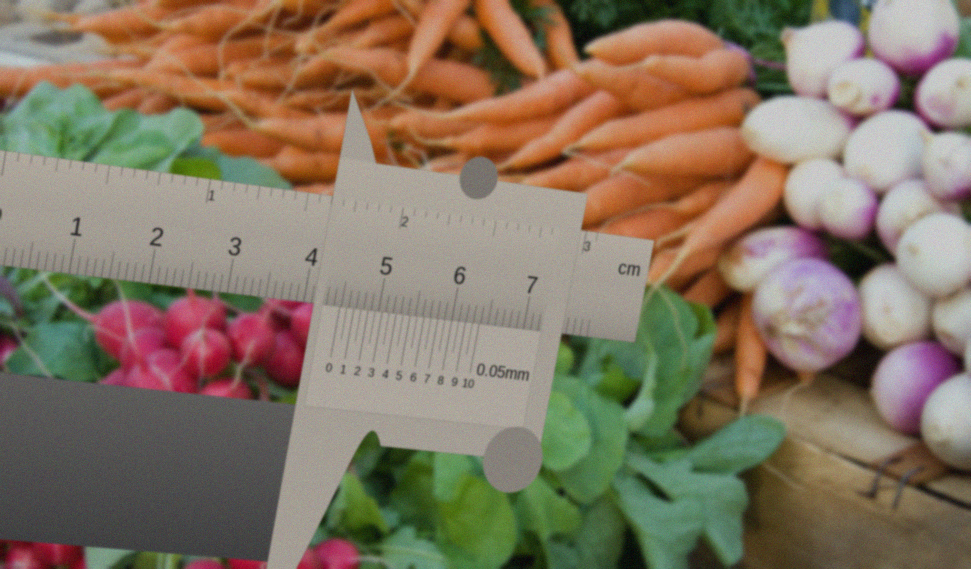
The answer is 44.8 mm
